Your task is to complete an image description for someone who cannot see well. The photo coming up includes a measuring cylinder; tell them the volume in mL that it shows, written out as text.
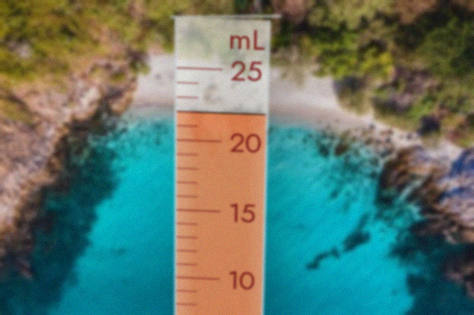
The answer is 22 mL
